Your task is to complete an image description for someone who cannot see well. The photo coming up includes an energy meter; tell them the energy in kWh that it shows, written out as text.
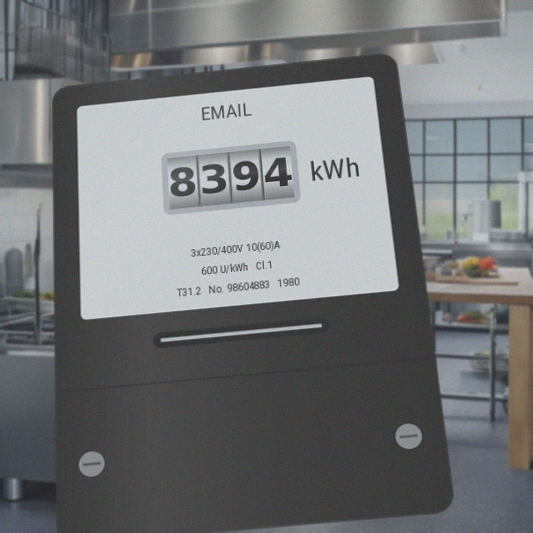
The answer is 8394 kWh
